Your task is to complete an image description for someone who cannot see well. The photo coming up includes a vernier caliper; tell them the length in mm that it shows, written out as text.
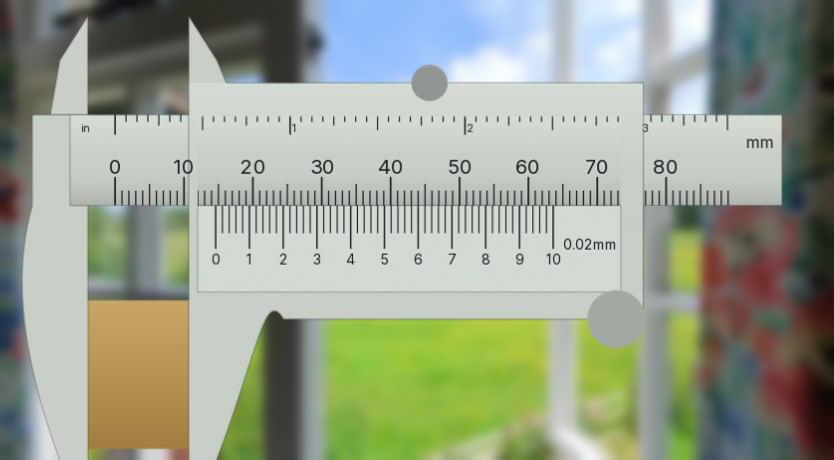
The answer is 14.6 mm
